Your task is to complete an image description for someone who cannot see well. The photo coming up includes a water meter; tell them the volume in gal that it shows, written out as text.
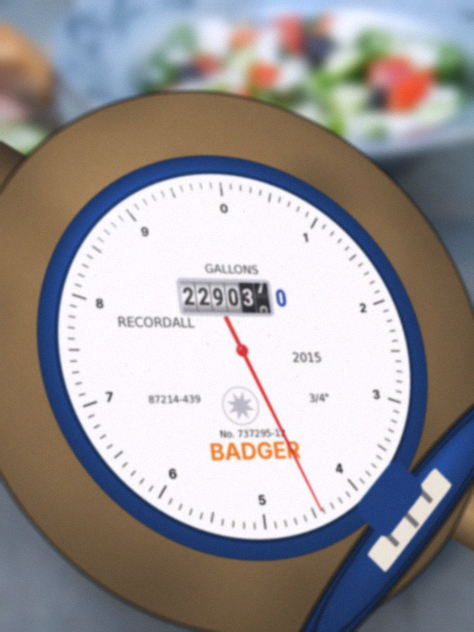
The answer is 2290374.4 gal
